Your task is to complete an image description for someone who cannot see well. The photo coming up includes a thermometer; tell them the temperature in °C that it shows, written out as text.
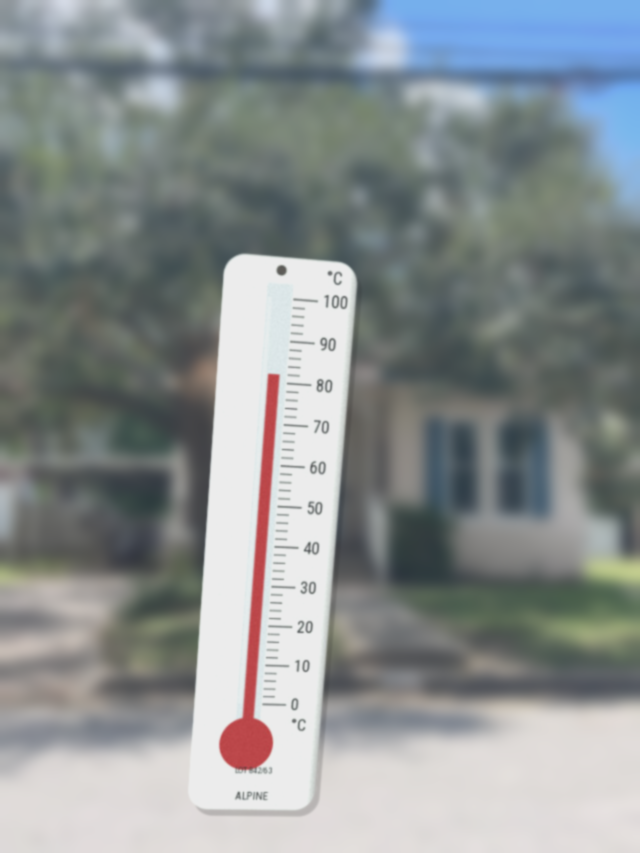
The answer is 82 °C
